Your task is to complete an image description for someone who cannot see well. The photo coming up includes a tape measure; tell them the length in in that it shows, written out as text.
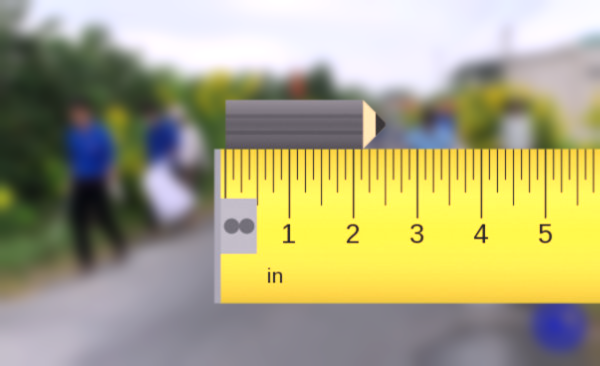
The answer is 2.5 in
